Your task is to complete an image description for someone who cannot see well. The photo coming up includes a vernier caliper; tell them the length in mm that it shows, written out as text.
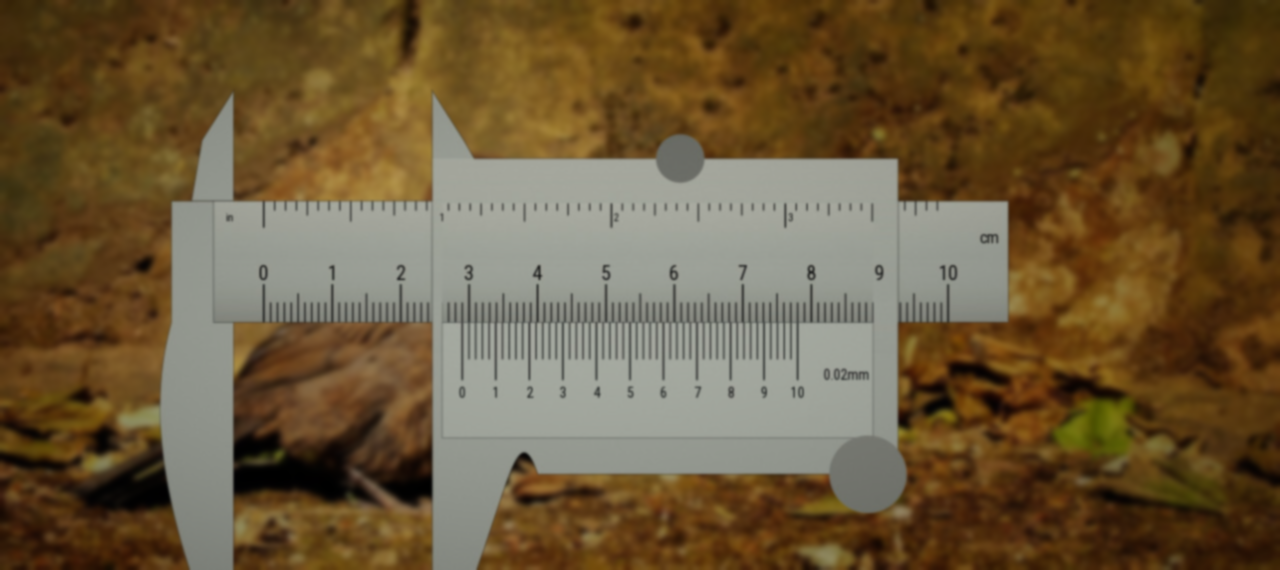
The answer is 29.0 mm
